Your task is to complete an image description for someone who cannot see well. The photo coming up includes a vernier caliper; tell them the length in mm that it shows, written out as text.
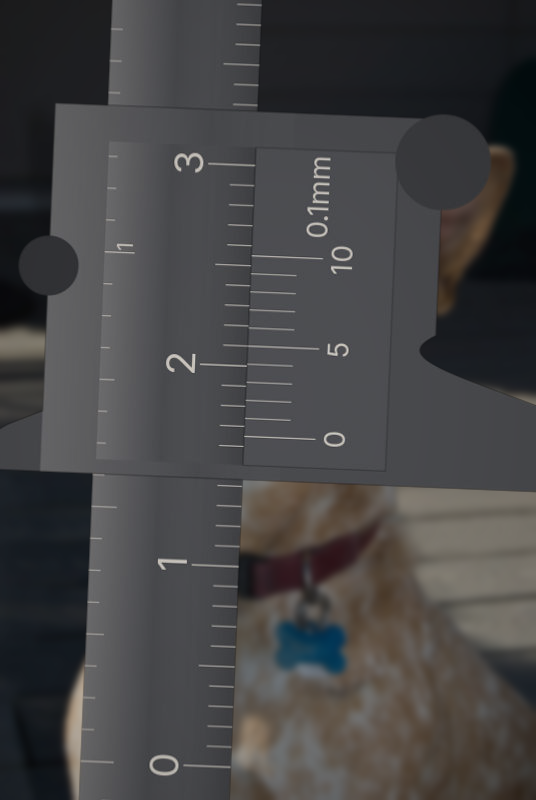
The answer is 16.5 mm
